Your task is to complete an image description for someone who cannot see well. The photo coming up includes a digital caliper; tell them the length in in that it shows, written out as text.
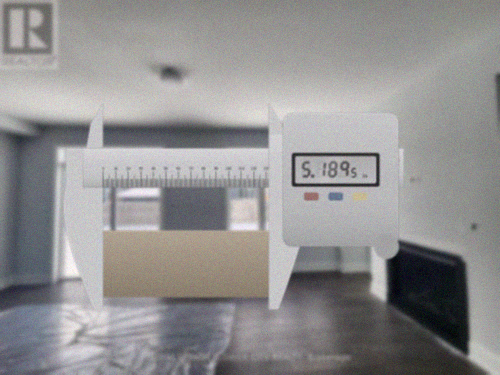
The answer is 5.1895 in
